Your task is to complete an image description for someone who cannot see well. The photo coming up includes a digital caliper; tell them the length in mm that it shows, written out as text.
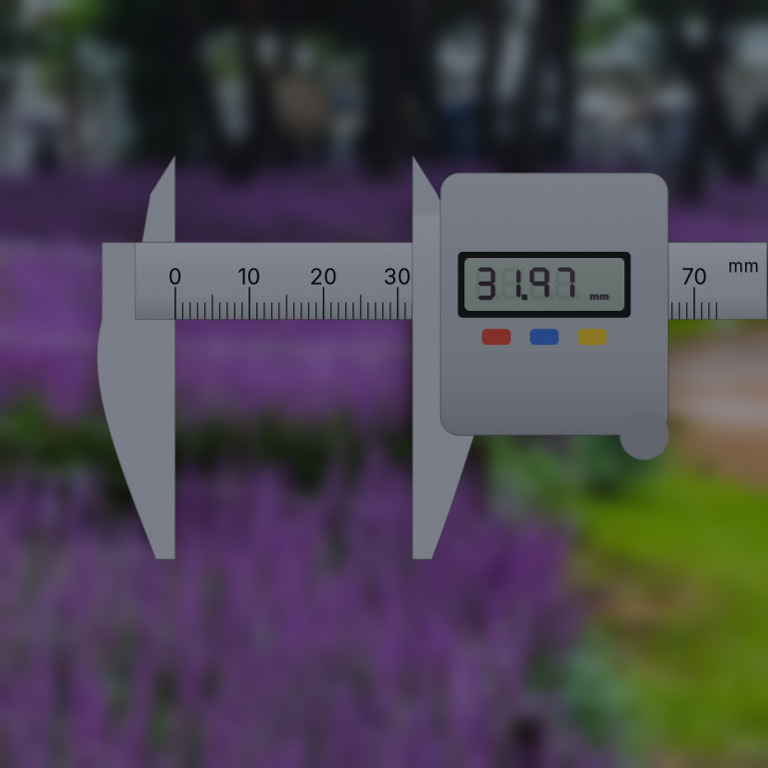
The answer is 31.97 mm
